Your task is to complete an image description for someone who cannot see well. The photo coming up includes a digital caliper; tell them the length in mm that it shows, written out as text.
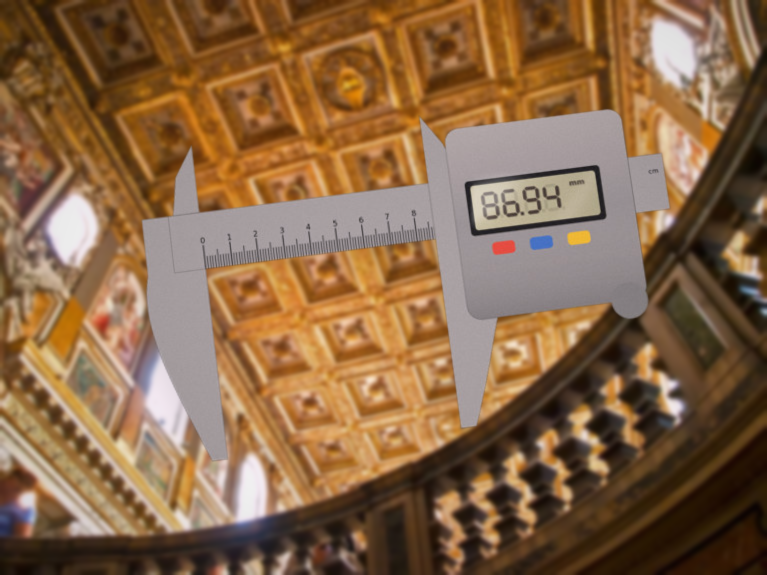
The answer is 86.94 mm
